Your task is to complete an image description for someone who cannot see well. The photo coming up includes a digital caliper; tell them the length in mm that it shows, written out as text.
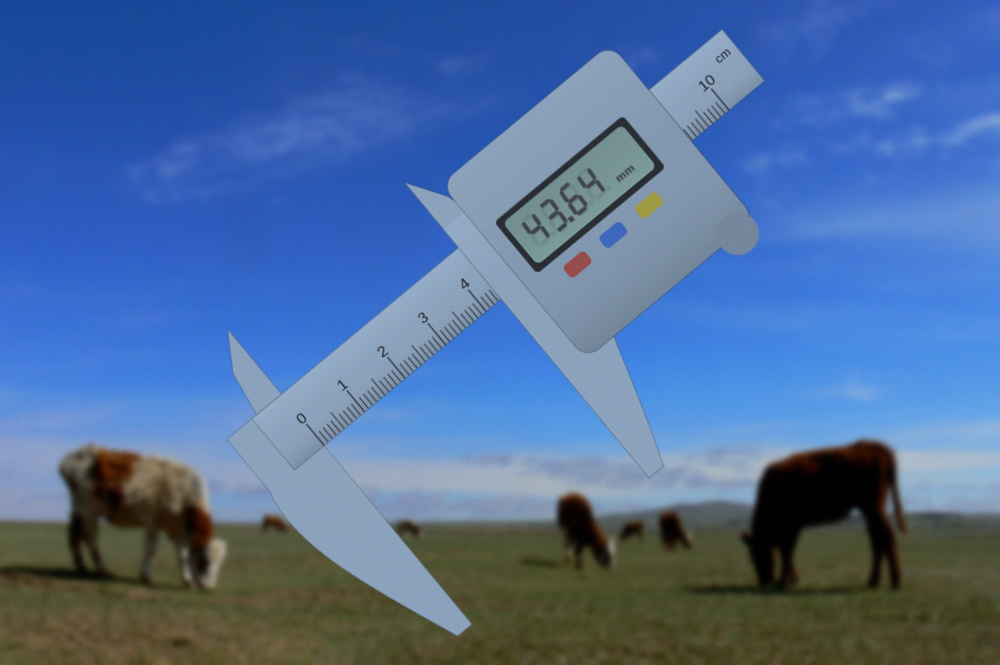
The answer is 43.64 mm
